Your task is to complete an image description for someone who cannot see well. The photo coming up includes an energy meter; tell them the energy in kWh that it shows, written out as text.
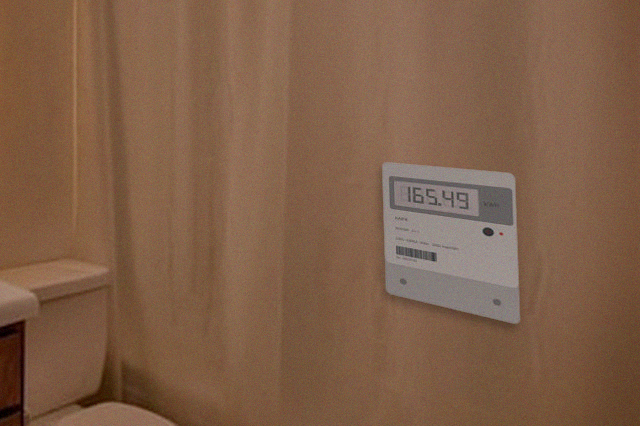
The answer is 165.49 kWh
